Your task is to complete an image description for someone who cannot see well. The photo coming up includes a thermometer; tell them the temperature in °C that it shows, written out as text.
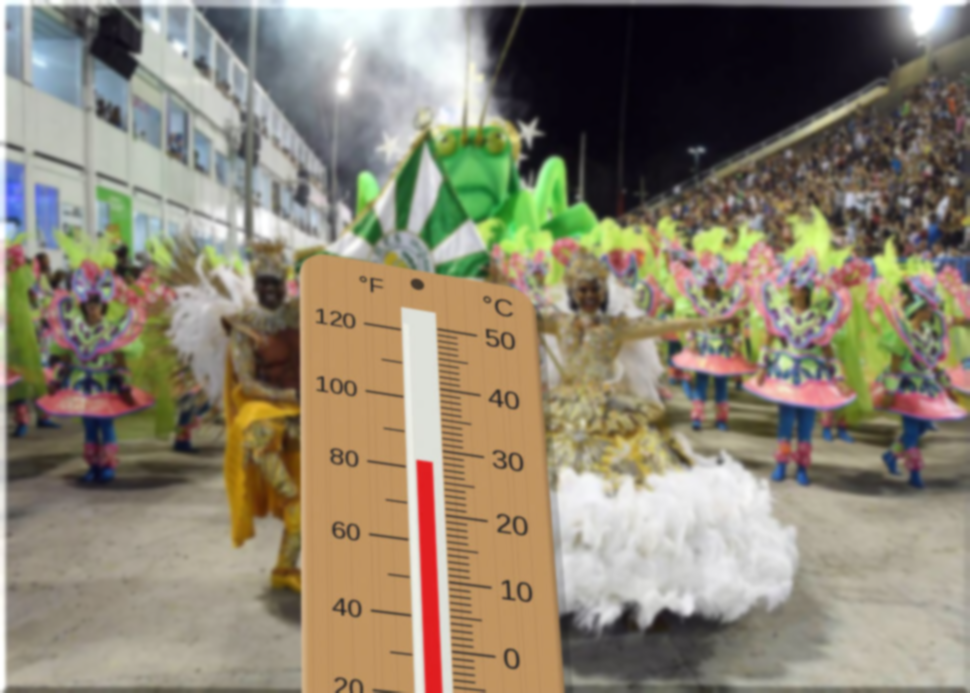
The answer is 28 °C
